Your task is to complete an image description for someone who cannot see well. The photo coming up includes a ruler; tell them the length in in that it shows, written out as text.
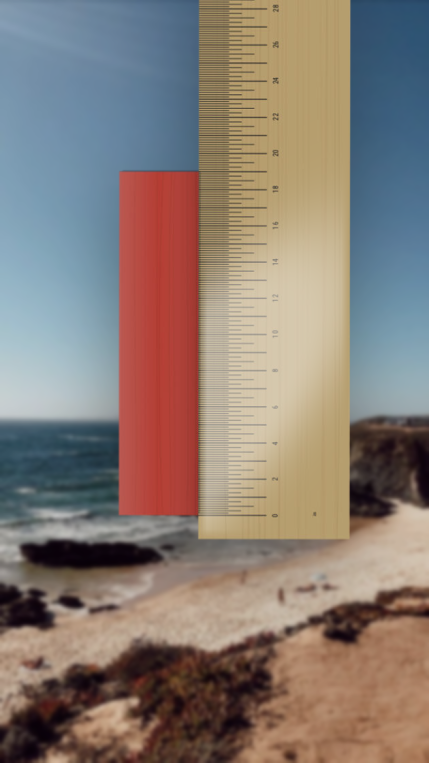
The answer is 19 in
